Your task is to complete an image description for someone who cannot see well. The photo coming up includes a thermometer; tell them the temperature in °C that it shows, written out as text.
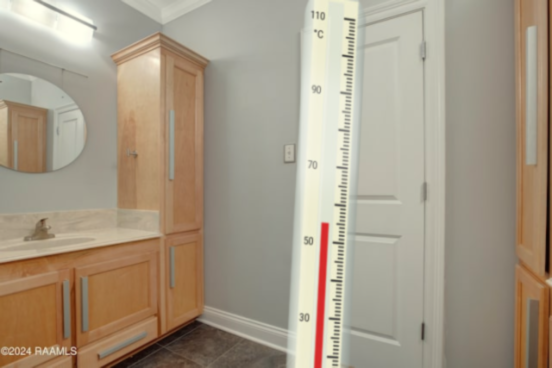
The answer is 55 °C
